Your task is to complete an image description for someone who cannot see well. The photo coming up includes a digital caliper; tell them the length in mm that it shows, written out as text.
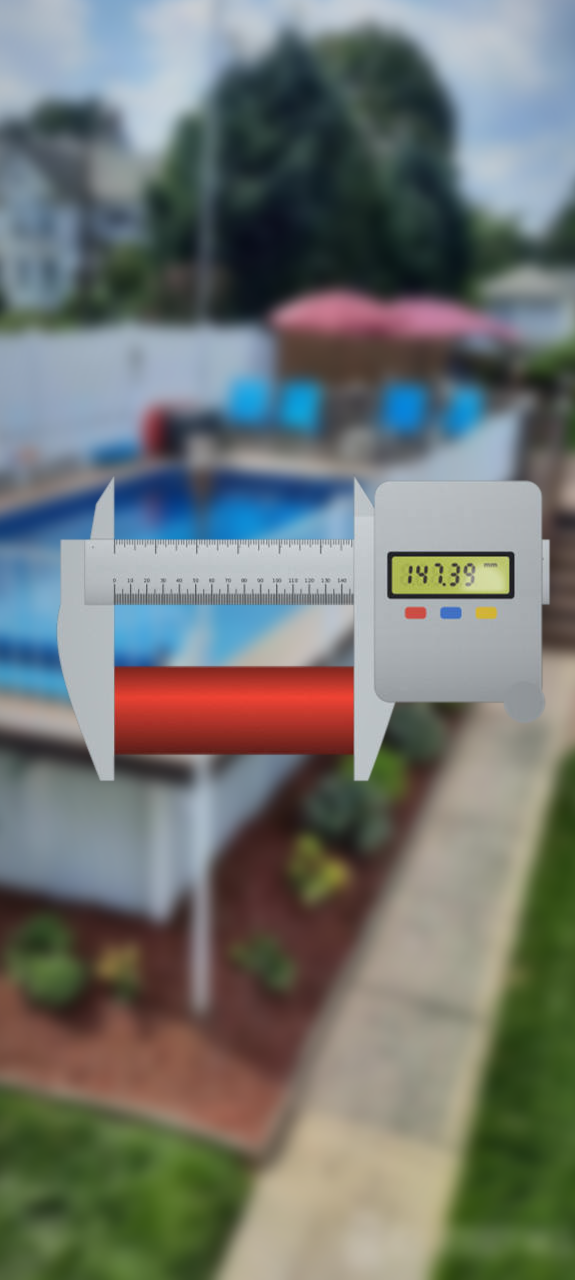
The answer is 147.39 mm
